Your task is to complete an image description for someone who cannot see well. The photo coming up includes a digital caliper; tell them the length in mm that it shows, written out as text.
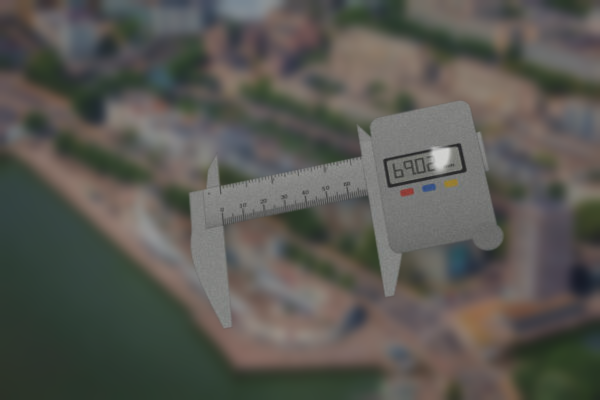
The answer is 69.02 mm
